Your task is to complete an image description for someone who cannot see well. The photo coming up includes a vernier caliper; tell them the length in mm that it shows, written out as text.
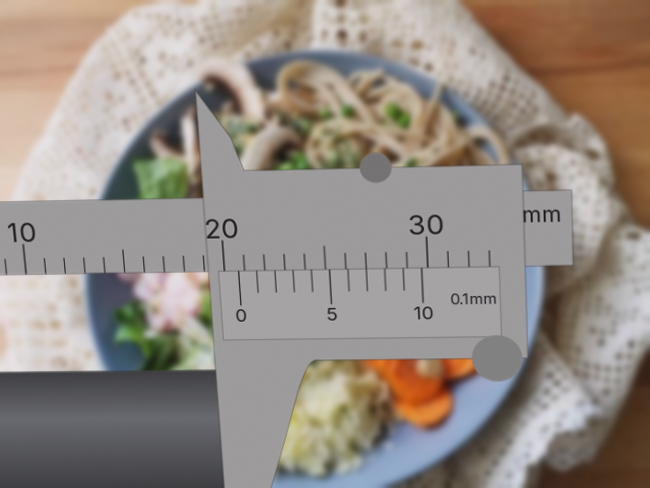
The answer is 20.7 mm
